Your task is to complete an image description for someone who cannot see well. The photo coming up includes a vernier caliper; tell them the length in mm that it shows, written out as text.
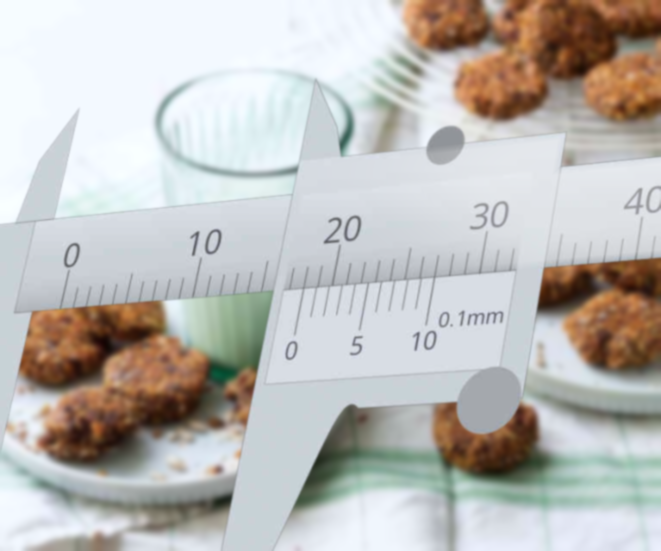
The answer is 18.0 mm
